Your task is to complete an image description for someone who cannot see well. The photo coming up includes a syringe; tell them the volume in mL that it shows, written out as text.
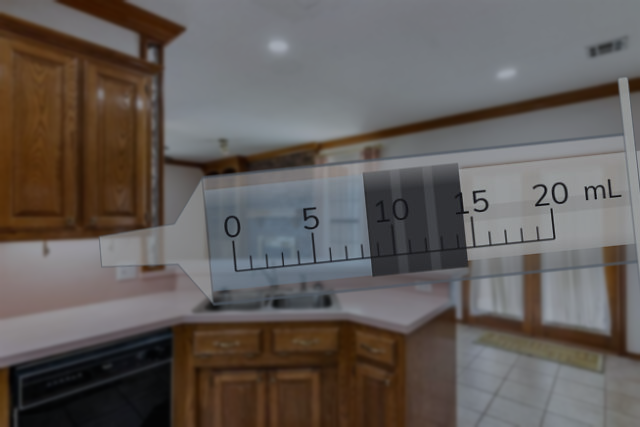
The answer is 8.5 mL
